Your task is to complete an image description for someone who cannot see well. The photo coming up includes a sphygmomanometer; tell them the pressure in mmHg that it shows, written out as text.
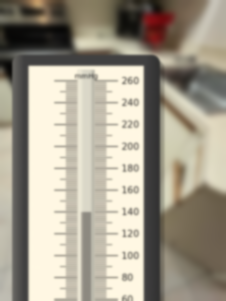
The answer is 140 mmHg
